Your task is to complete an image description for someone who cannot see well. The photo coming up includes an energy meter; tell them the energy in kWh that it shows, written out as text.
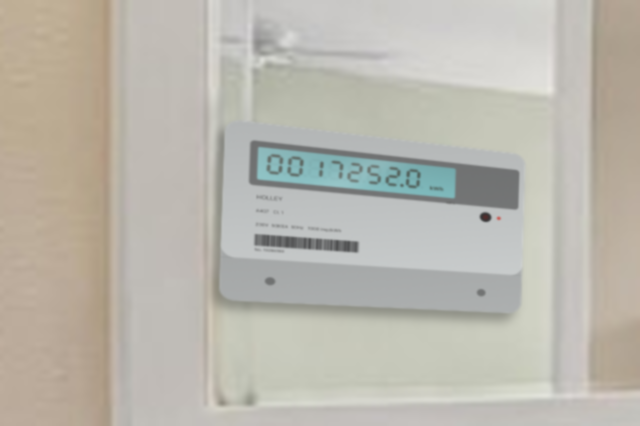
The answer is 17252.0 kWh
